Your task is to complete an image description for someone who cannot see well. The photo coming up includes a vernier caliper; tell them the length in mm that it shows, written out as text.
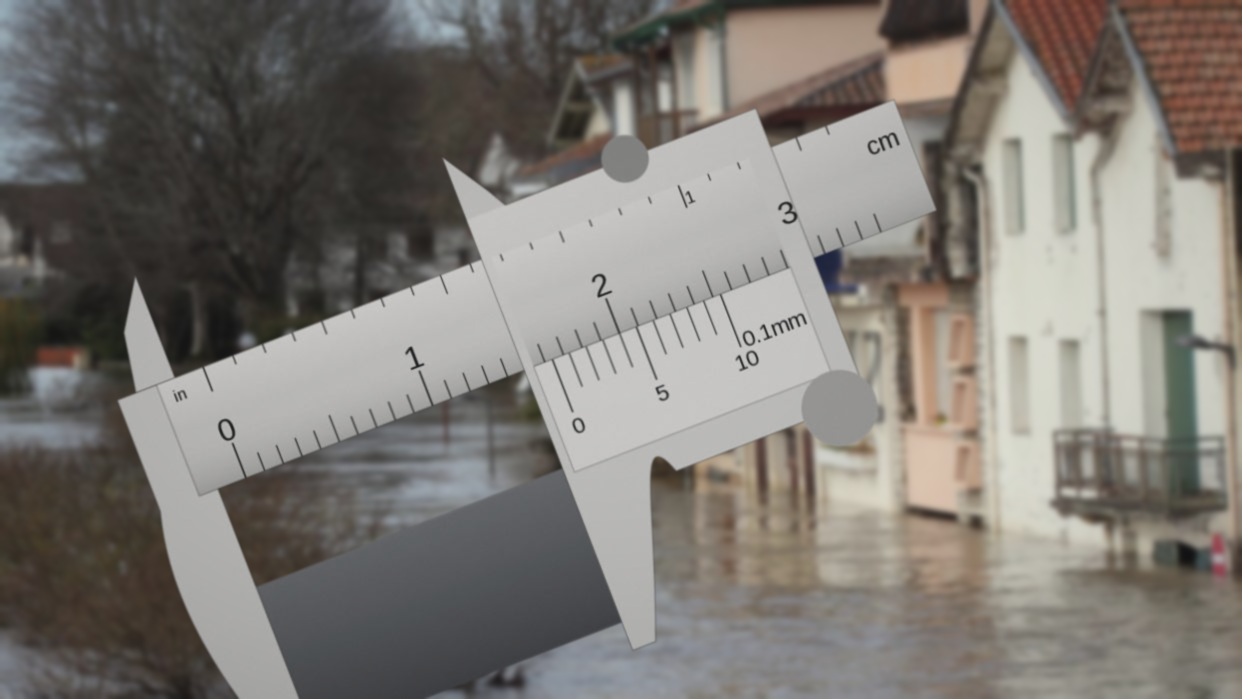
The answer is 16.4 mm
